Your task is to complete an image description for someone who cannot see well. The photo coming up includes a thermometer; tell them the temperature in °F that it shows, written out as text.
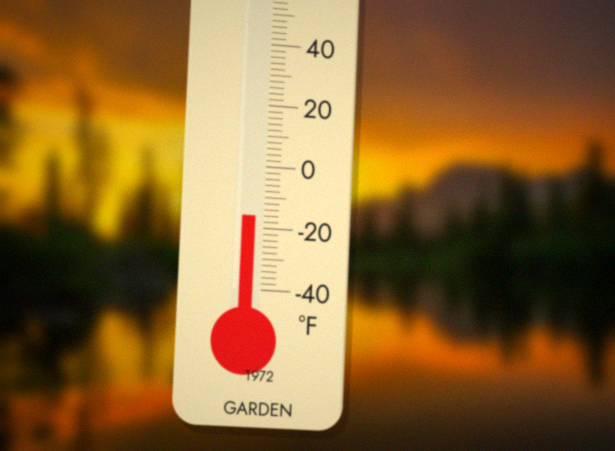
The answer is -16 °F
